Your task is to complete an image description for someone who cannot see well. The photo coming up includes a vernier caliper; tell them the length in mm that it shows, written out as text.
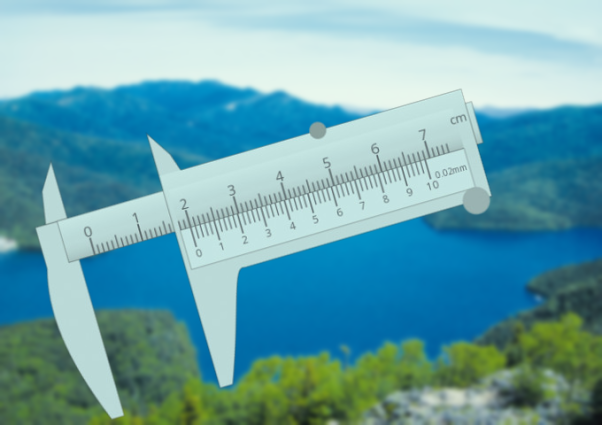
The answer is 20.0 mm
